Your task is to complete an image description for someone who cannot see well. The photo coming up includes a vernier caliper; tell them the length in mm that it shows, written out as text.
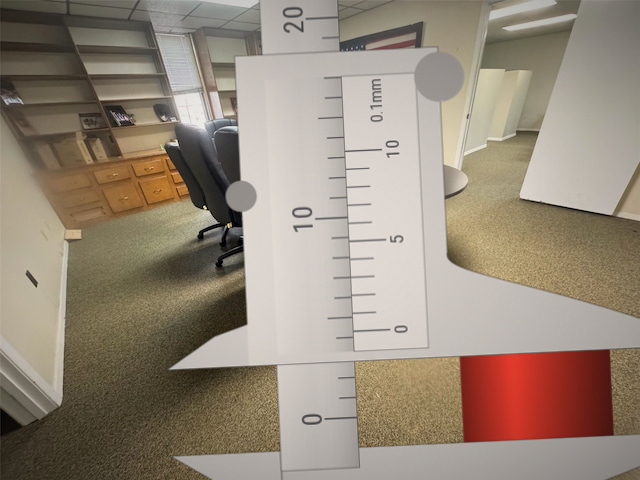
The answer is 4.3 mm
